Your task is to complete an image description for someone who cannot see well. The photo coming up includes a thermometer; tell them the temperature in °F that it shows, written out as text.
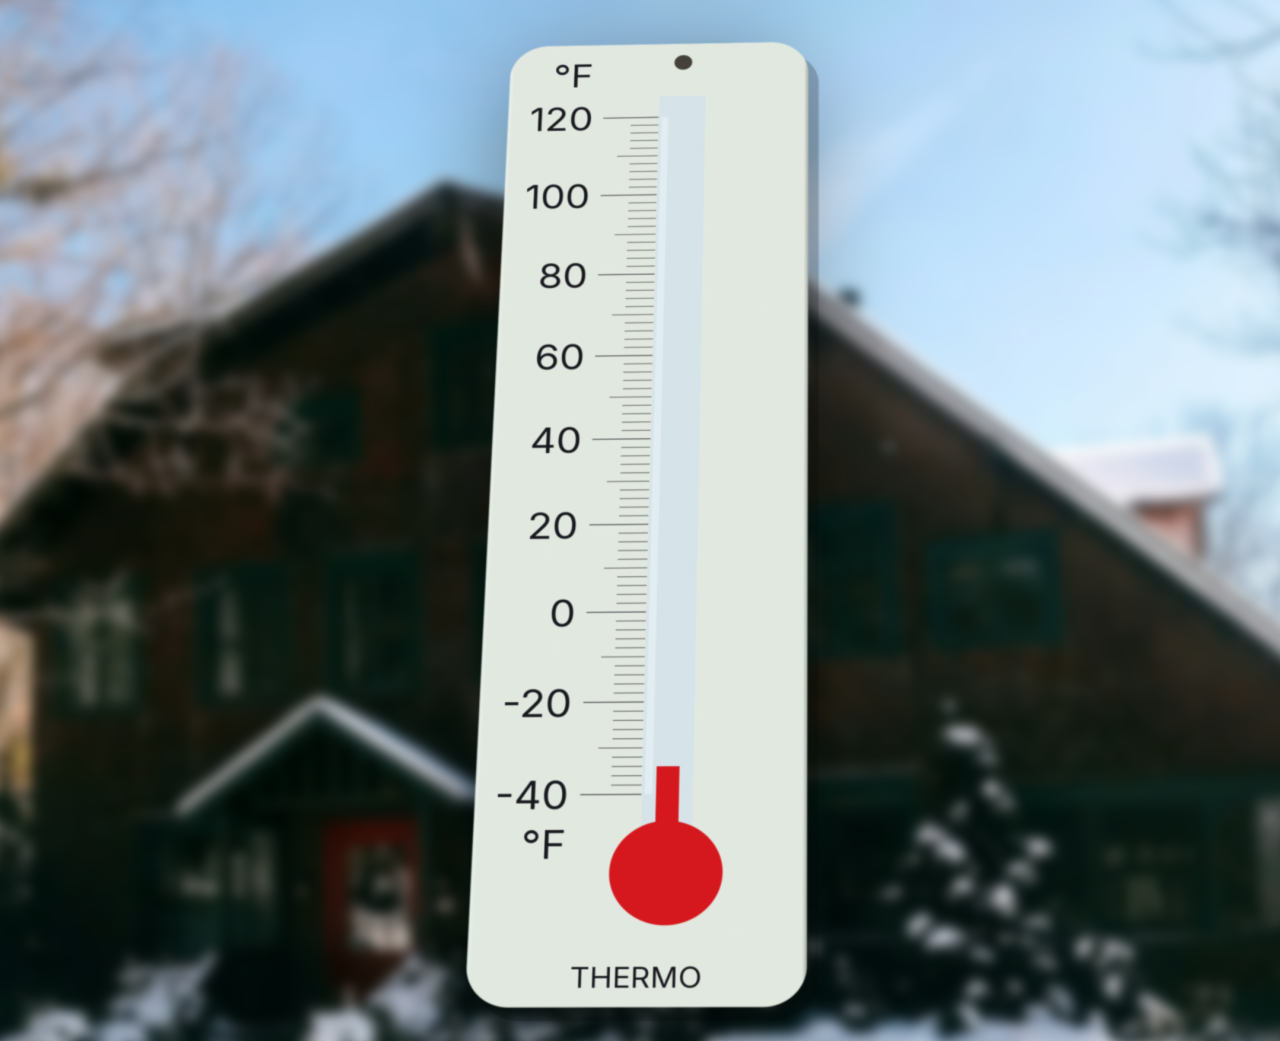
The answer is -34 °F
